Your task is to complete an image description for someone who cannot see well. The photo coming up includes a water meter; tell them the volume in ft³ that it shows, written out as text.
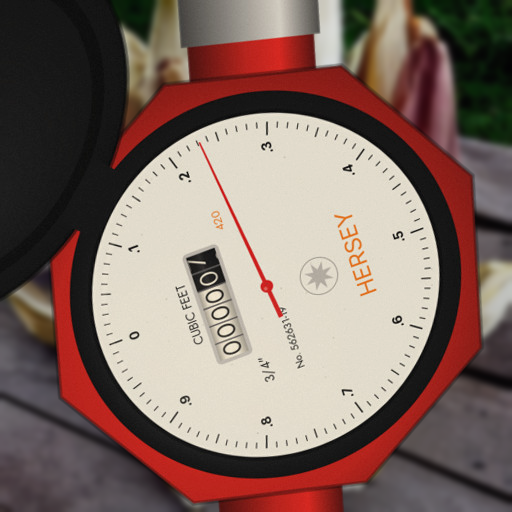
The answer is 7.23 ft³
